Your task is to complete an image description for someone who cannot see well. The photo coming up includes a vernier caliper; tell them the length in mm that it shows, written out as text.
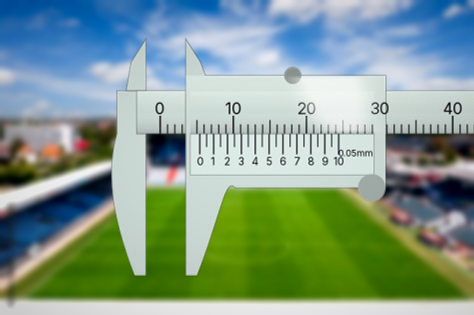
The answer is 5.4 mm
